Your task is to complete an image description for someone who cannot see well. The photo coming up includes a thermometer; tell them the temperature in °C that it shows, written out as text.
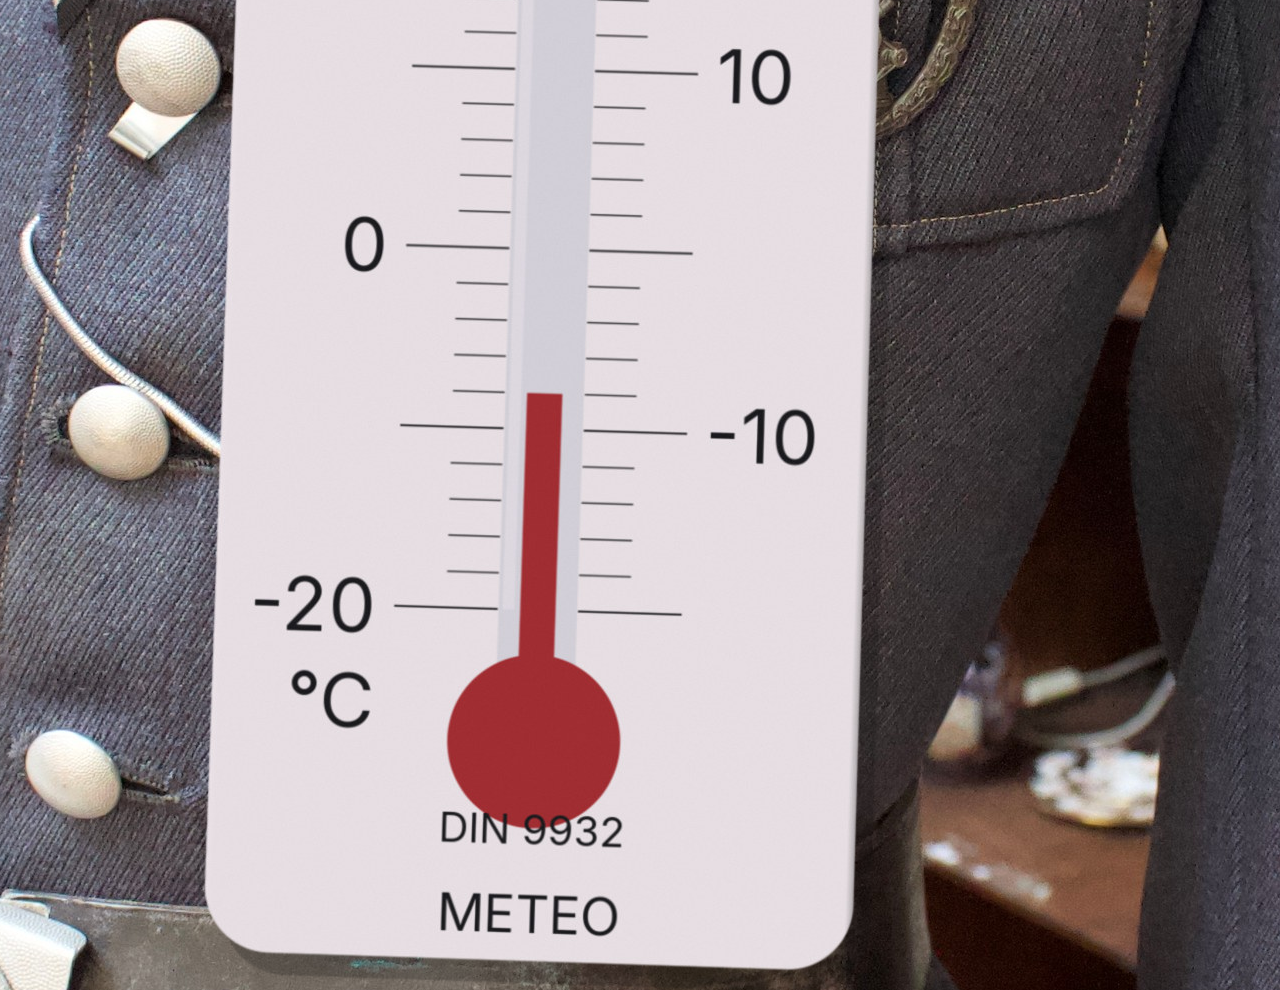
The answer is -8 °C
